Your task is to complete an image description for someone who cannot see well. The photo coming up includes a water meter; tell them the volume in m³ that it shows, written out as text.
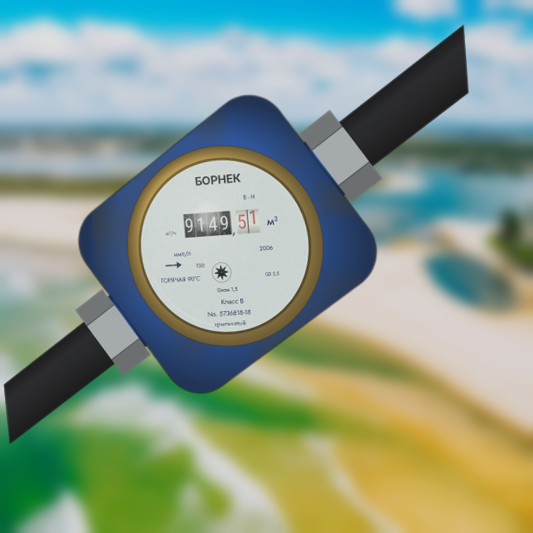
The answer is 9149.51 m³
